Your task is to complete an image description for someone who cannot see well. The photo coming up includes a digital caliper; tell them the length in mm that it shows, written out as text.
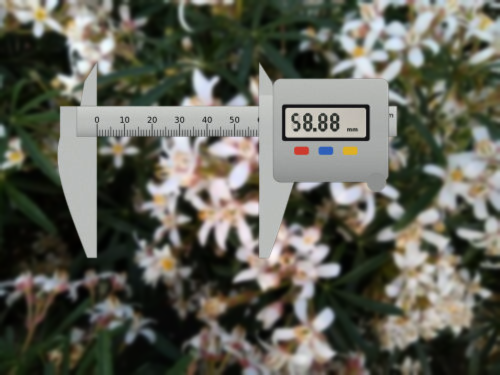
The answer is 58.88 mm
